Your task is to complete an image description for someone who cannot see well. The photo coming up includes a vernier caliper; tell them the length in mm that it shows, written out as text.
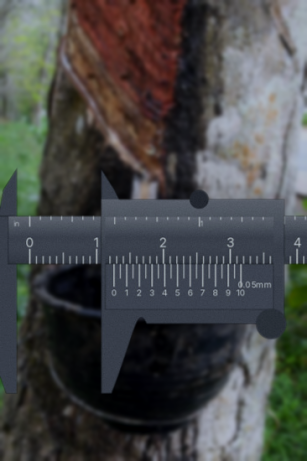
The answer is 12.6 mm
